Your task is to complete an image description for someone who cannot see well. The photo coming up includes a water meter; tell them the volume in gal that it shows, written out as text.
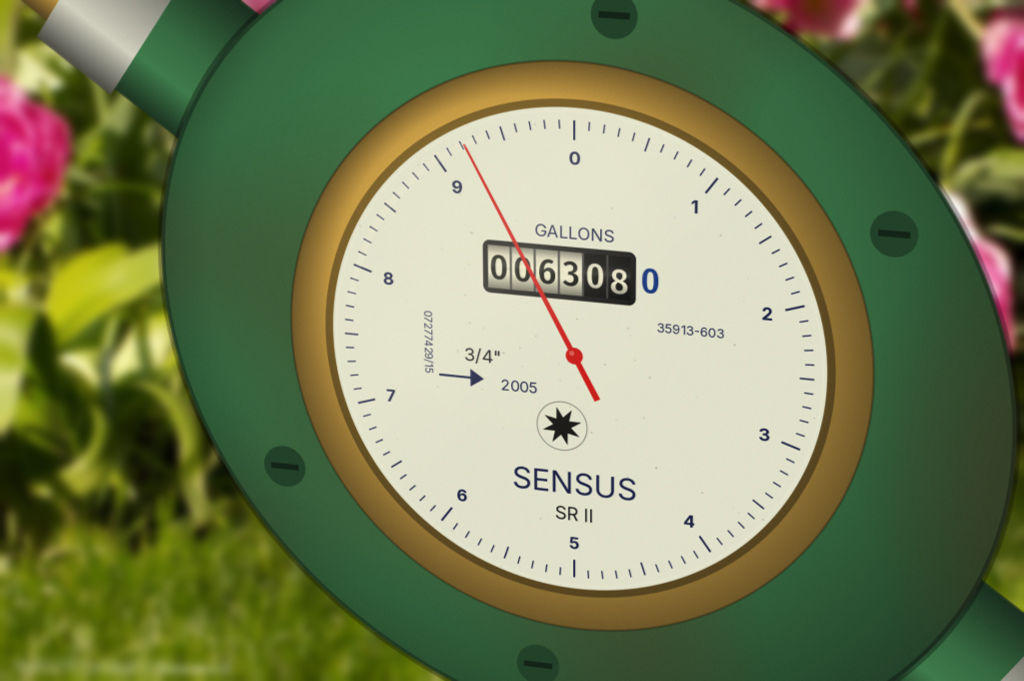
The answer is 63079.2 gal
